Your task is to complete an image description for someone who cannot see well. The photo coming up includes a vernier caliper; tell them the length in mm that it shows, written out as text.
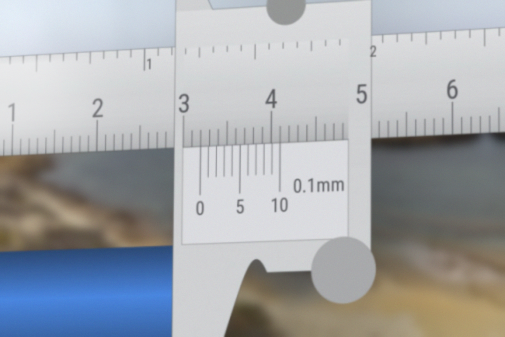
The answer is 32.0 mm
